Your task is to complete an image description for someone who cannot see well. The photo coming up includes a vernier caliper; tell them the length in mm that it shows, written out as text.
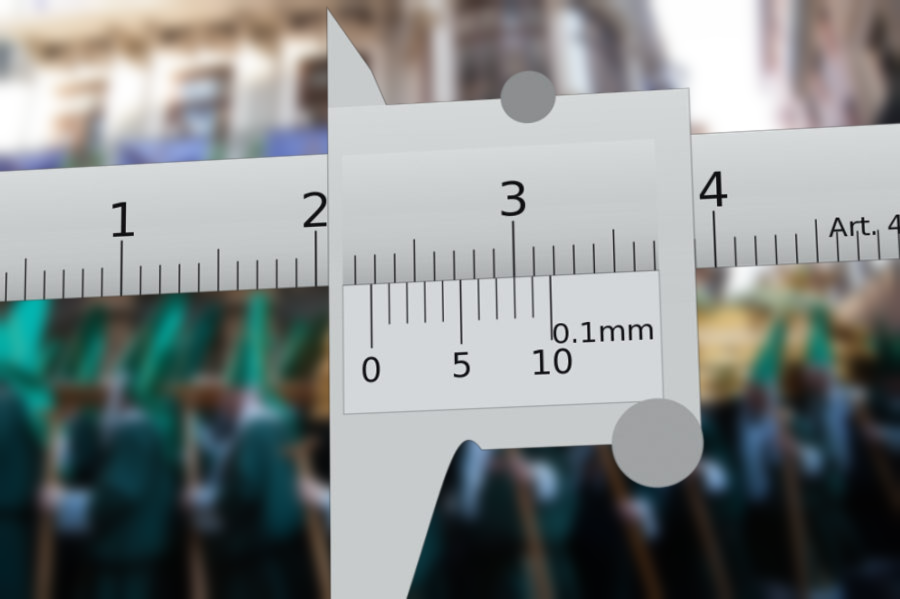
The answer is 22.8 mm
